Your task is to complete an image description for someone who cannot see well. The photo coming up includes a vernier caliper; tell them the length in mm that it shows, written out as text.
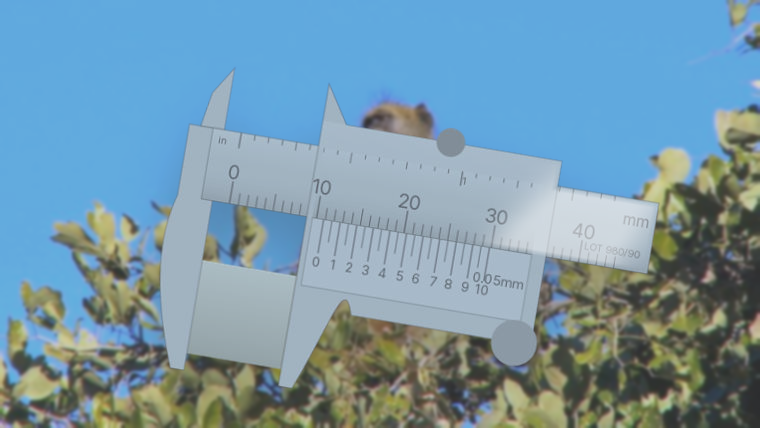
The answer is 10.8 mm
